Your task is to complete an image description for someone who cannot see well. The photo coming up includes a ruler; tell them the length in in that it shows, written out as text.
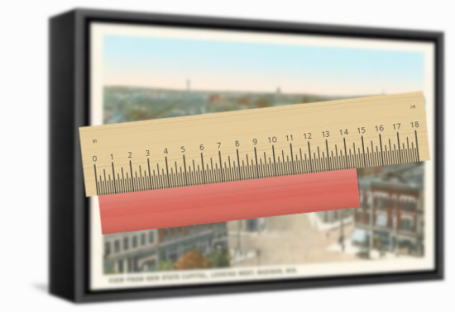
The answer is 14.5 in
